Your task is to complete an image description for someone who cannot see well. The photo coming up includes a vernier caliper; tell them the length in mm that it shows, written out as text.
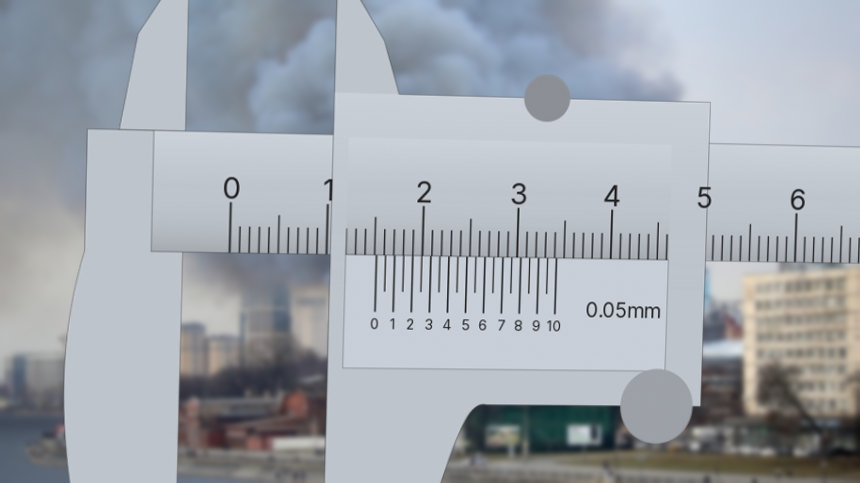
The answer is 15.2 mm
